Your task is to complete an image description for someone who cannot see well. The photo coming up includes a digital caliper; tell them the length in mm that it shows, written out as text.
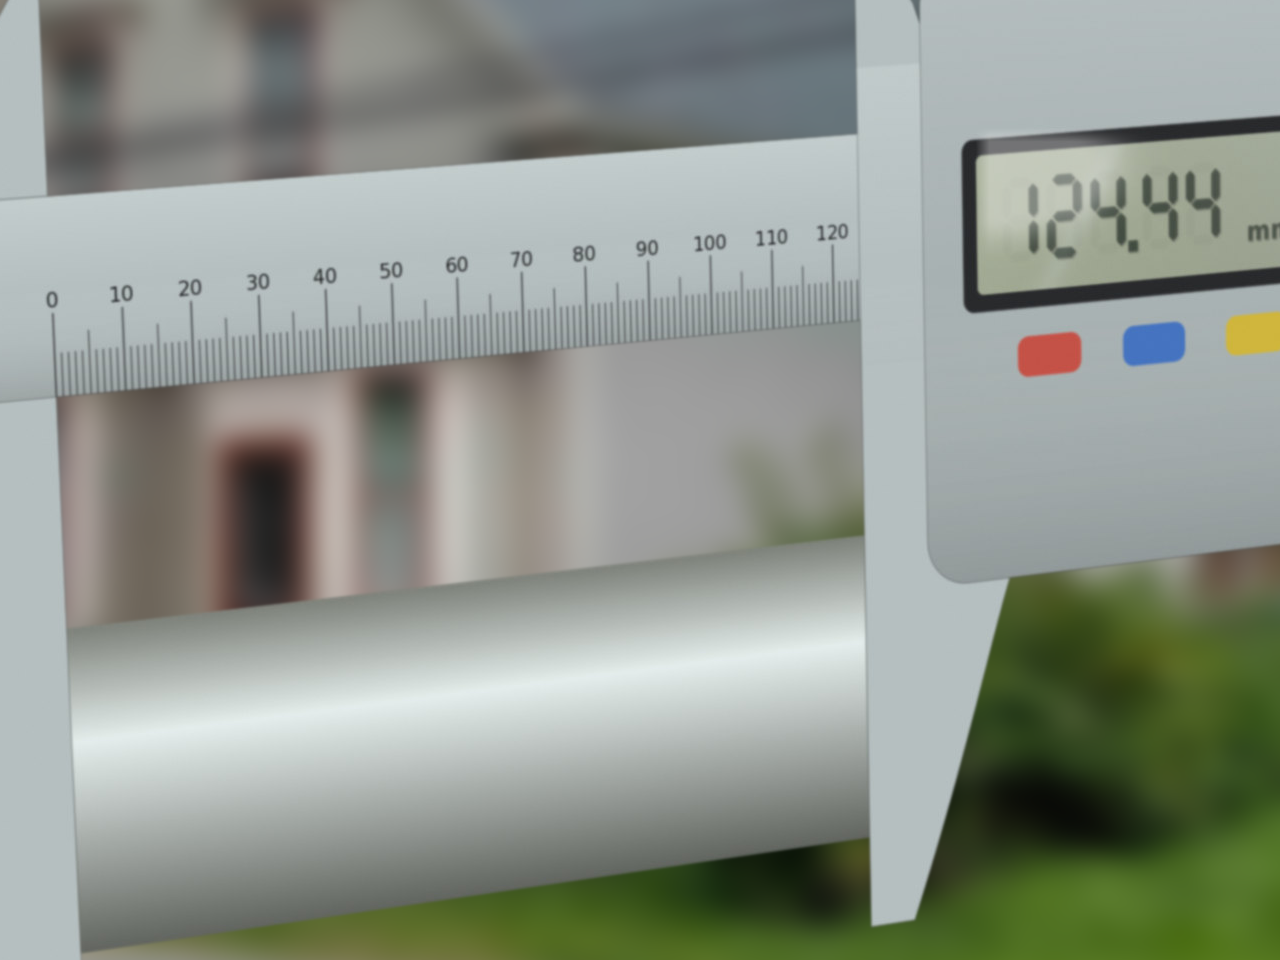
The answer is 124.44 mm
